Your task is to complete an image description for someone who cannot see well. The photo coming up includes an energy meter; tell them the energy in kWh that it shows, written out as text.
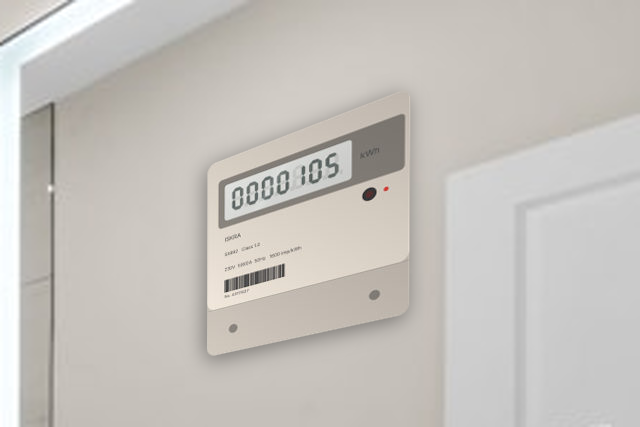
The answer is 105 kWh
